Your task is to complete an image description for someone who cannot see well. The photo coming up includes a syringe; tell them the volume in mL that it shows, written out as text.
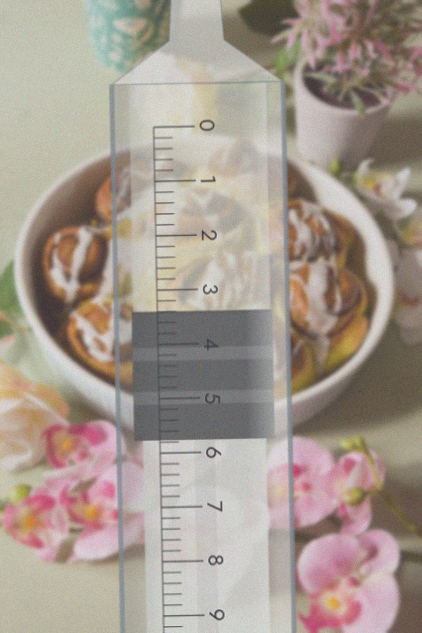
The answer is 3.4 mL
